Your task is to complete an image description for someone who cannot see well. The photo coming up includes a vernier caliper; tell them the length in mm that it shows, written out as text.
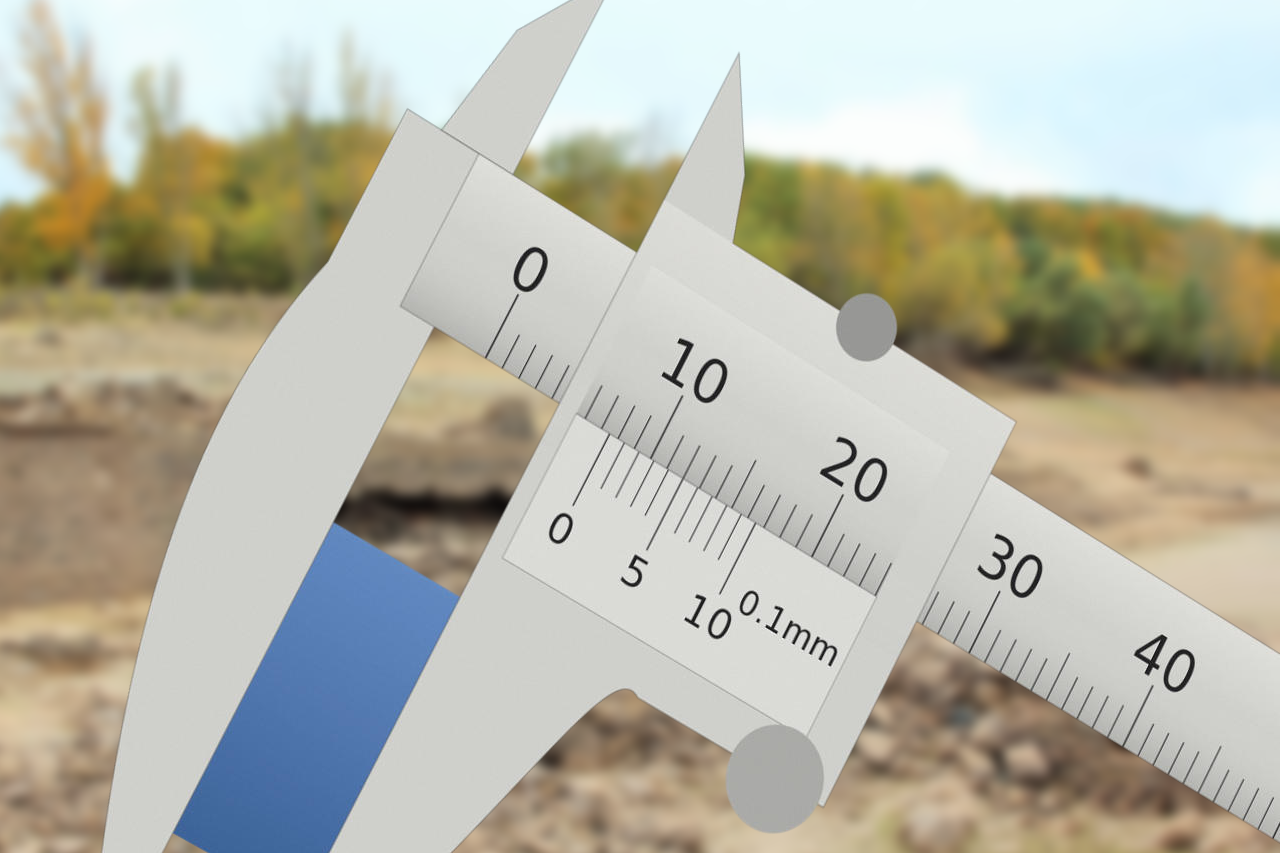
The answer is 7.5 mm
